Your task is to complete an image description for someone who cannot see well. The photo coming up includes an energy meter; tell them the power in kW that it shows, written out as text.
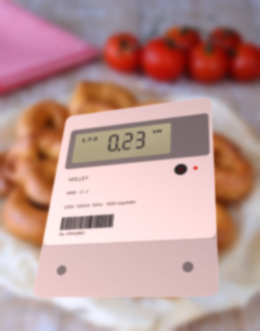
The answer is 0.23 kW
